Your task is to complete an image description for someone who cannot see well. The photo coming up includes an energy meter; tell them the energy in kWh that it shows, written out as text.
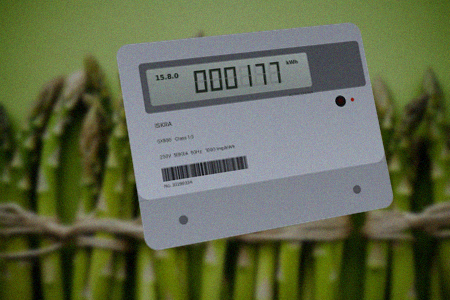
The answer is 177 kWh
